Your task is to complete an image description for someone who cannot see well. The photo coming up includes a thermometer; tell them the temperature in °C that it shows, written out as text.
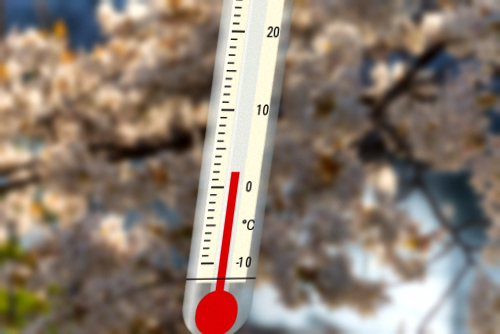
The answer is 2 °C
